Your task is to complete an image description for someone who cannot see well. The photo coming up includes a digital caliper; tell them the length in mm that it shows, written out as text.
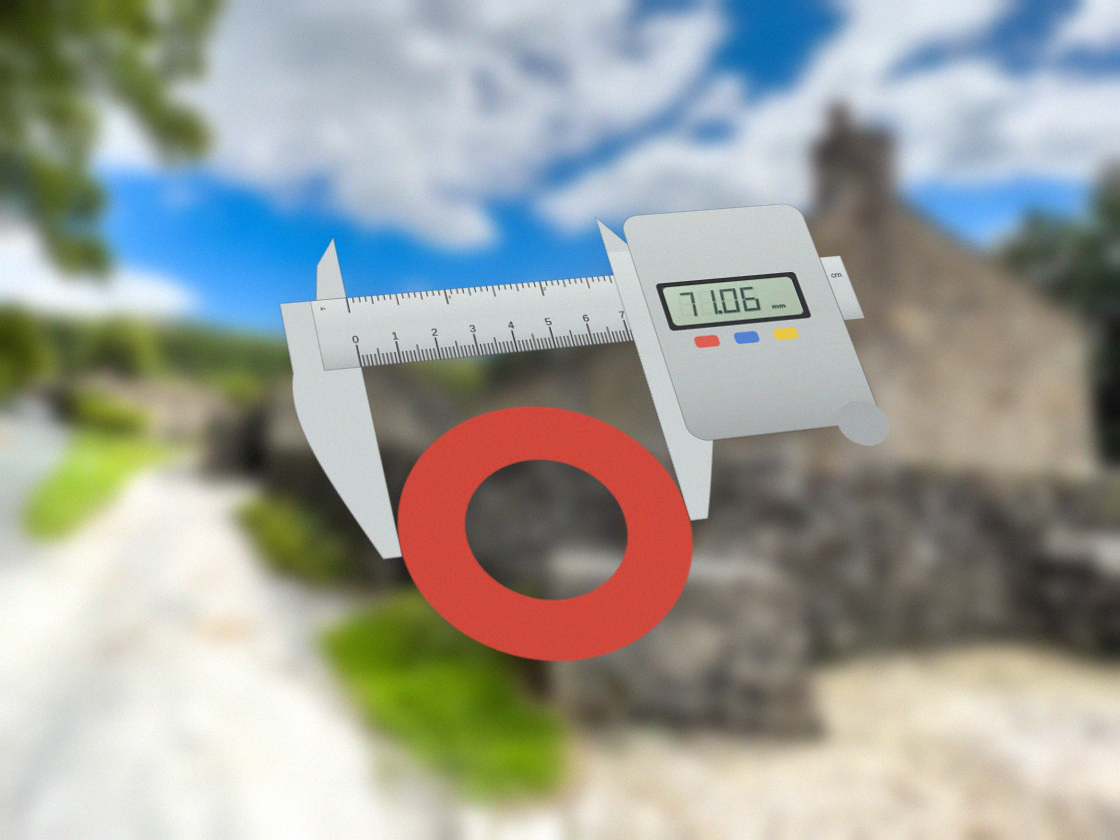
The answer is 71.06 mm
